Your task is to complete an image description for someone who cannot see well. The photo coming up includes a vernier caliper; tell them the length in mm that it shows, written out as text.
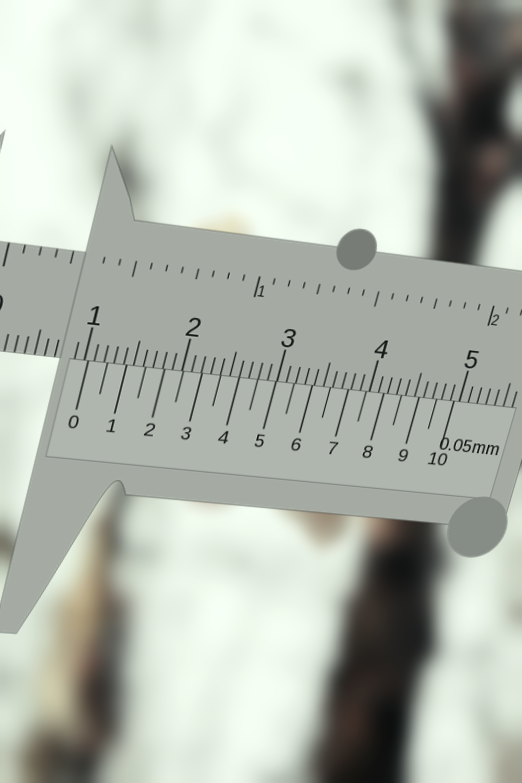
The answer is 10.4 mm
